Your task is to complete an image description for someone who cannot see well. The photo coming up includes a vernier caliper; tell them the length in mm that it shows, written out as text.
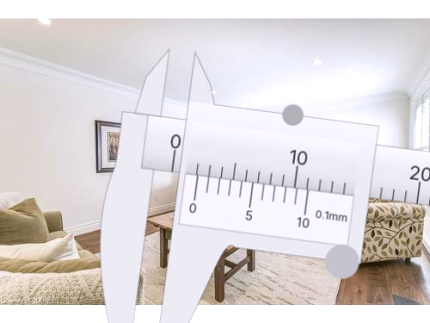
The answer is 2.1 mm
